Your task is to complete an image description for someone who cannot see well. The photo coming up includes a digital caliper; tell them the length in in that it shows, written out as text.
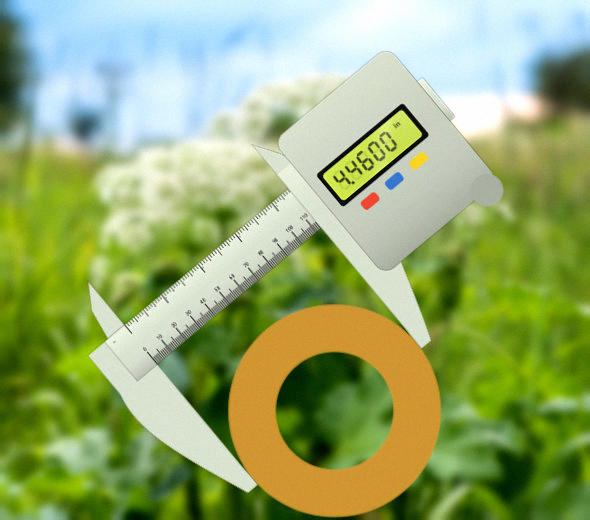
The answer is 4.4600 in
